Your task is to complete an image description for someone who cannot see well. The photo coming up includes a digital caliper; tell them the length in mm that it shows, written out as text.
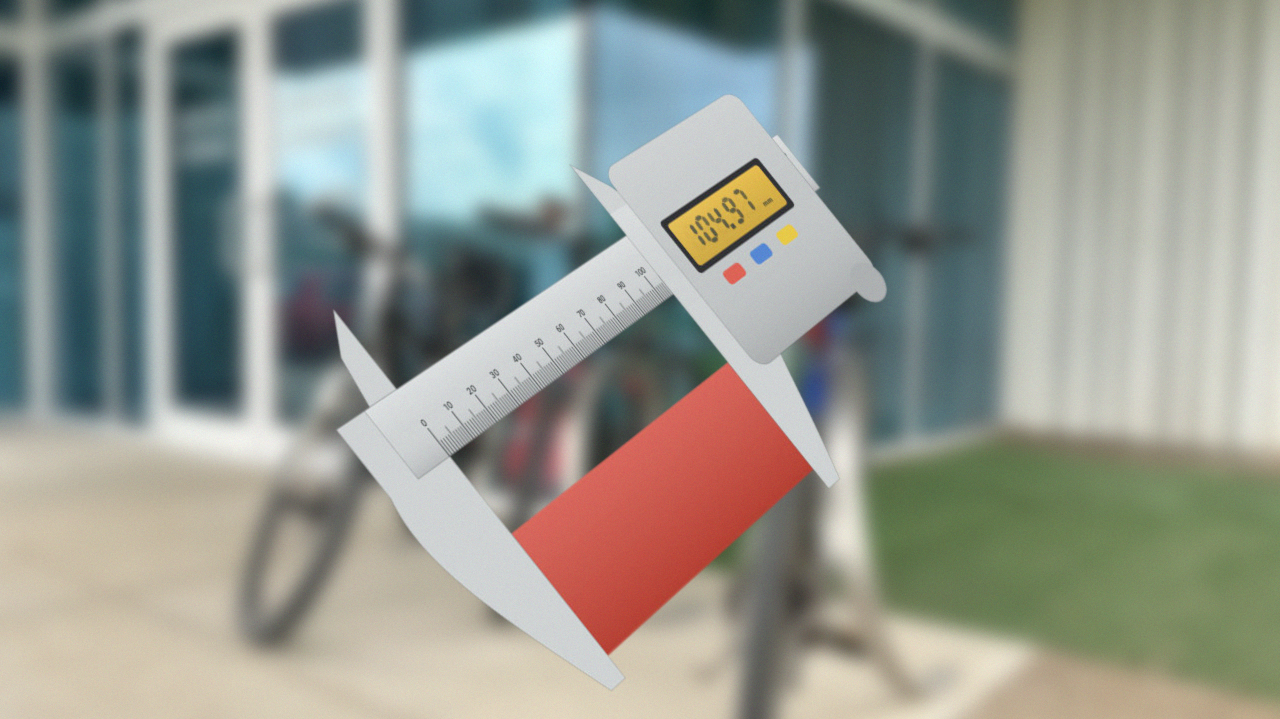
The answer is 104.97 mm
